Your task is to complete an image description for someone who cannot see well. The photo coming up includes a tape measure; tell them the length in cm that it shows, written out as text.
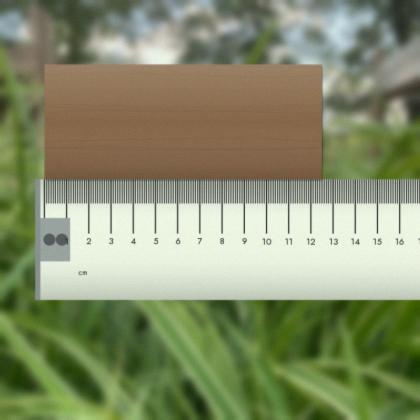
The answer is 12.5 cm
